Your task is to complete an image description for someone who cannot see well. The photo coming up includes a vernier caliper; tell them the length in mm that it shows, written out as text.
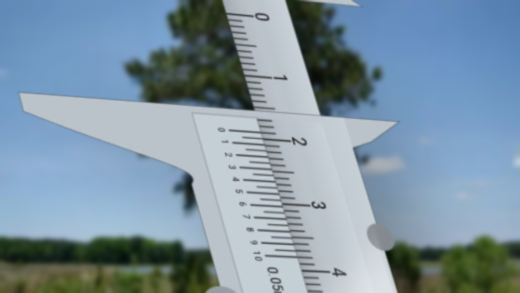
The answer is 19.0 mm
